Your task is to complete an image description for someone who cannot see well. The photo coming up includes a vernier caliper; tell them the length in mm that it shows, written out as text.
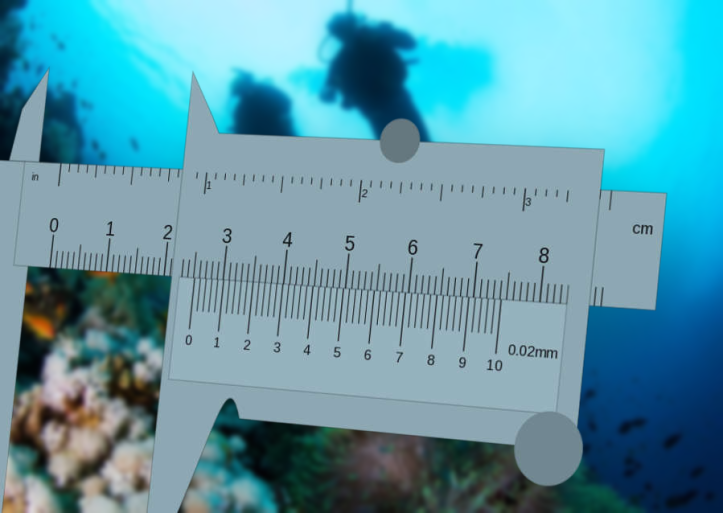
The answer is 25.2 mm
